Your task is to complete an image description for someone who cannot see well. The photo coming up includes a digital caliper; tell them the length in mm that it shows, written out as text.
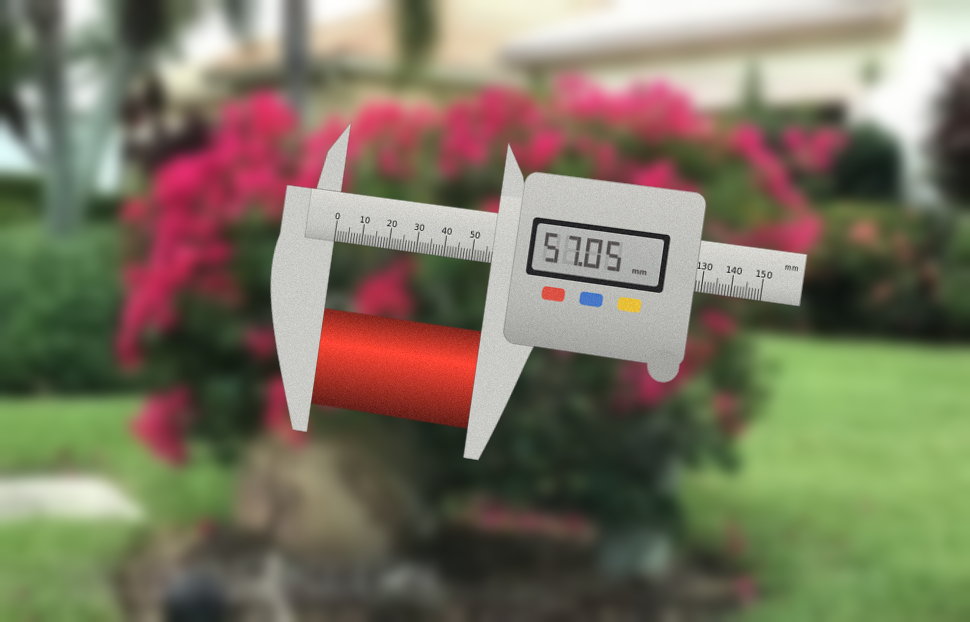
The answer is 57.05 mm
